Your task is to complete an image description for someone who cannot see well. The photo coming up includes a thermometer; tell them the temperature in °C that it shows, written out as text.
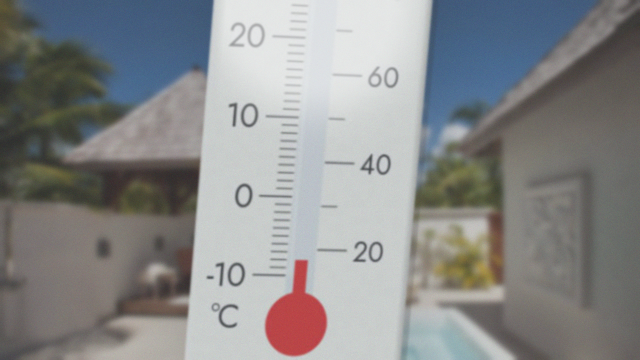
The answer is -8 °C
